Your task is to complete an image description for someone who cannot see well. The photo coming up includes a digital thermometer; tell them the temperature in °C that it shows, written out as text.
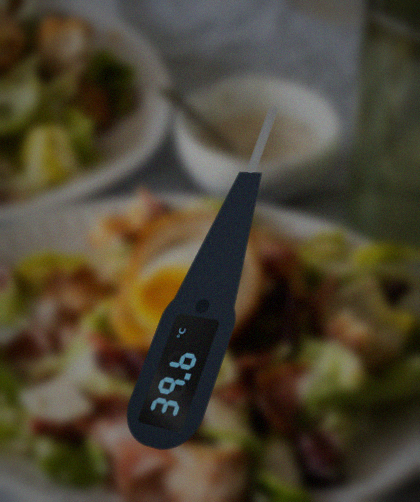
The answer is 39.6 °C
